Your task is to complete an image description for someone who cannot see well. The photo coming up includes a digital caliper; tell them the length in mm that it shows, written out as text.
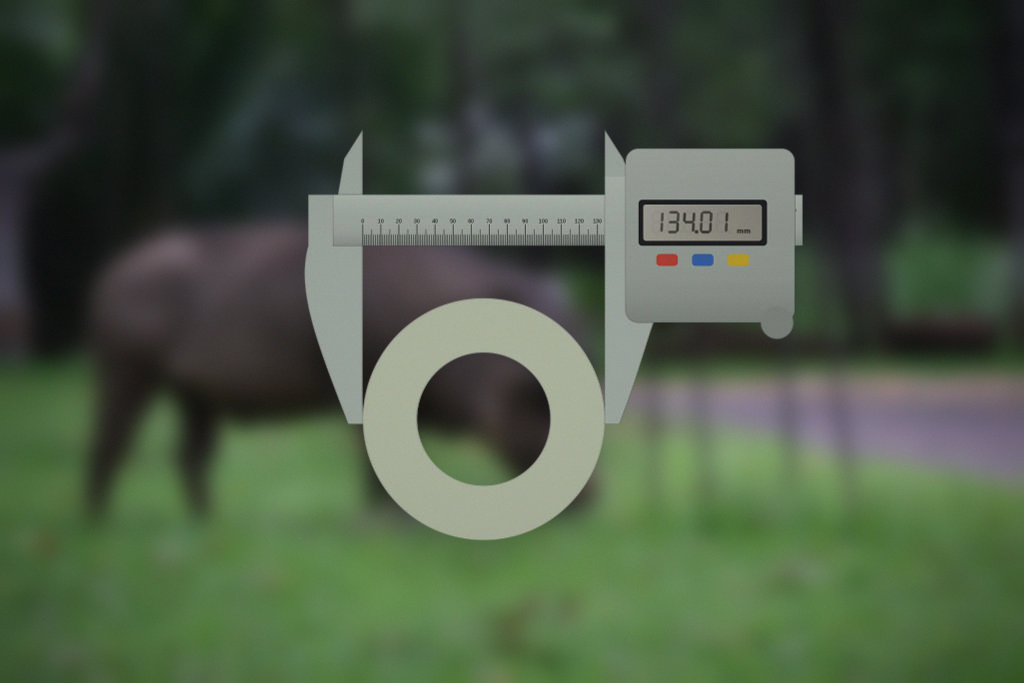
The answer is 134.01 mm
